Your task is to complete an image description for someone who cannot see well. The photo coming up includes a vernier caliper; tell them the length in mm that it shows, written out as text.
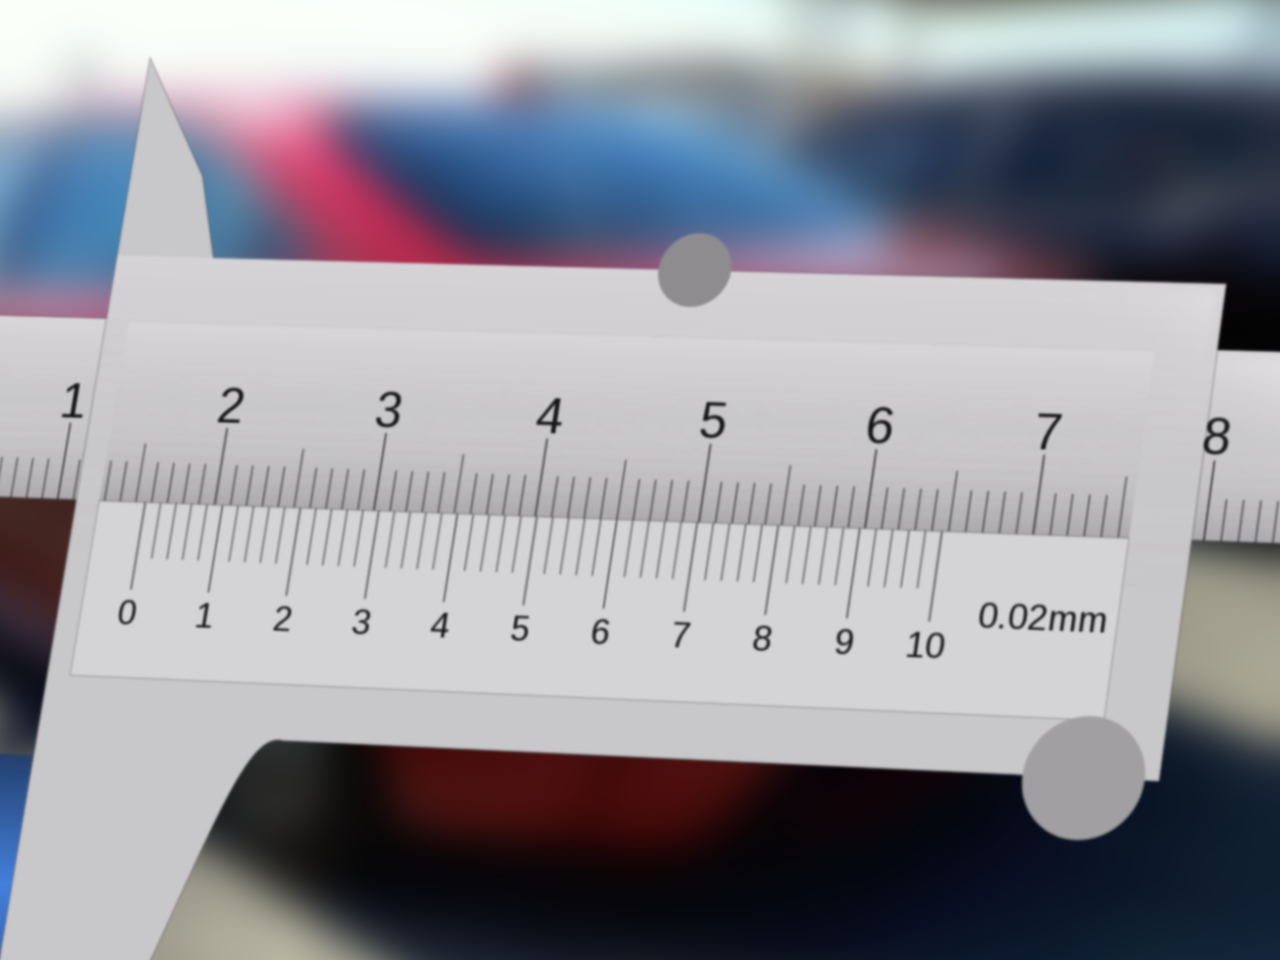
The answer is 15.6 mm
